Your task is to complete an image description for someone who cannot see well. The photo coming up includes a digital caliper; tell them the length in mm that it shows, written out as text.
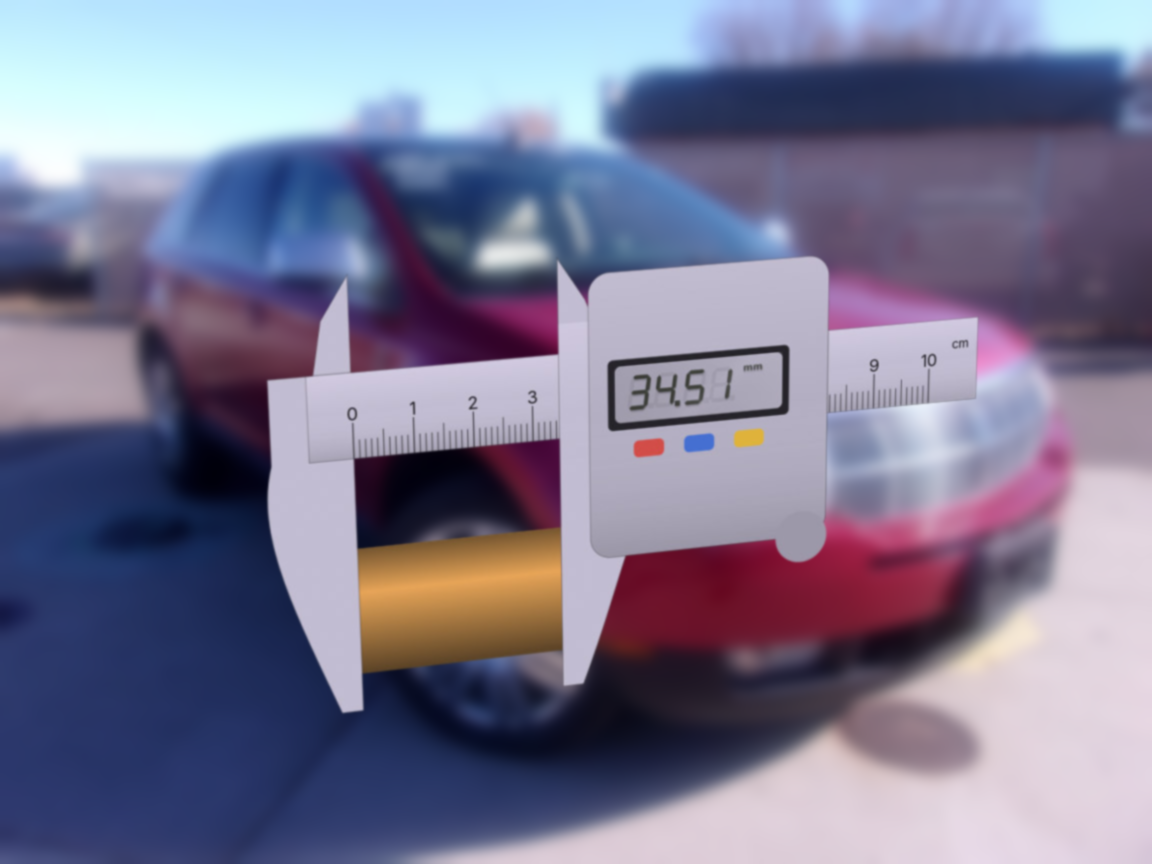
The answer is 34.51 mm
